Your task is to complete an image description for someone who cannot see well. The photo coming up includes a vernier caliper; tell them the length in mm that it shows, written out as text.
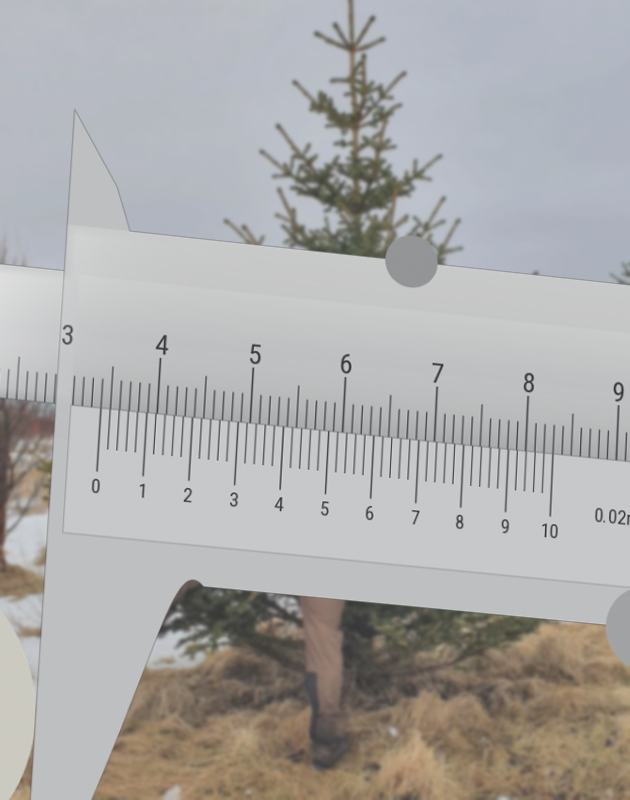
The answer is 34.0 mm
